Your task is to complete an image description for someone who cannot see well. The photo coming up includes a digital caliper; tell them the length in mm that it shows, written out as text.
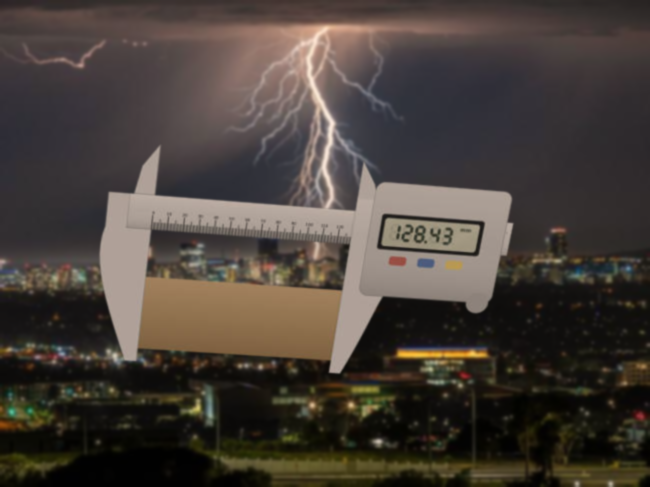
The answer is 128.43 mm
